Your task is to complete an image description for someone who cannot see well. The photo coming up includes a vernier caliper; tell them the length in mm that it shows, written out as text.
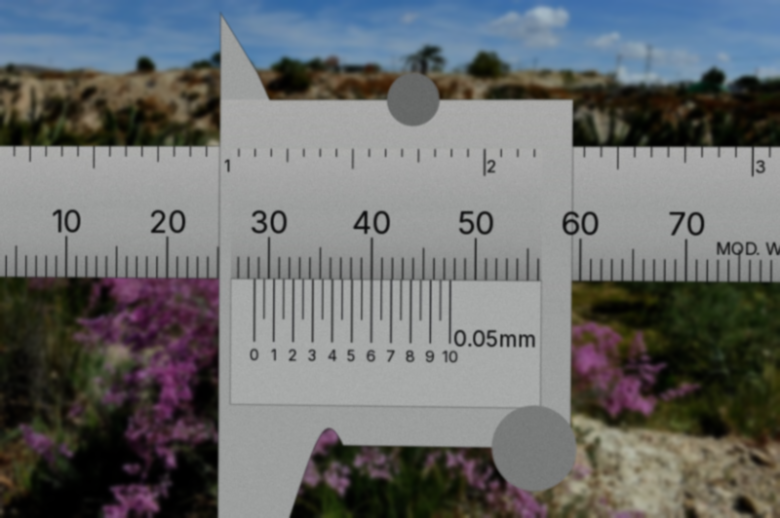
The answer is 28.6 mm
